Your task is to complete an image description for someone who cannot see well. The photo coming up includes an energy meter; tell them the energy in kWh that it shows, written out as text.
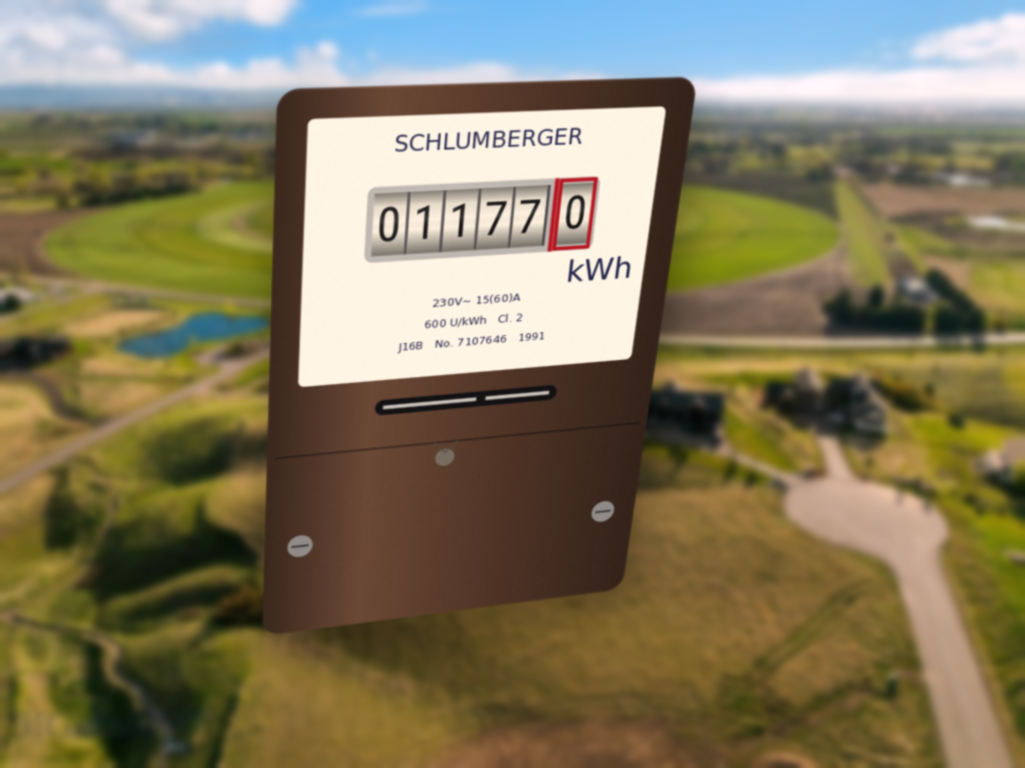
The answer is 1177.0 kWh
